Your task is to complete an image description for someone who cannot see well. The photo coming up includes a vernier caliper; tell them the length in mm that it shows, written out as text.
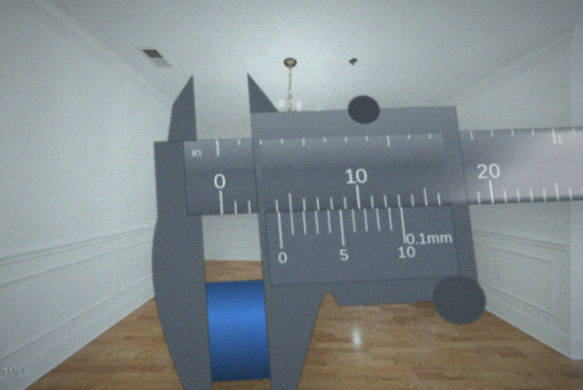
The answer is 4.1 mm
